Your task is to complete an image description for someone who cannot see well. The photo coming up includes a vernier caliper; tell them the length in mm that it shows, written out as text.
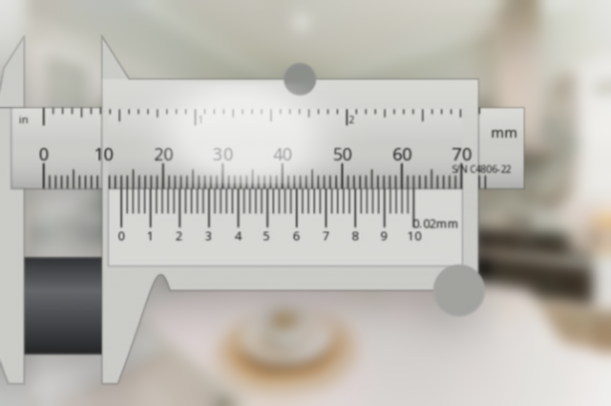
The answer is 13.0 mm
